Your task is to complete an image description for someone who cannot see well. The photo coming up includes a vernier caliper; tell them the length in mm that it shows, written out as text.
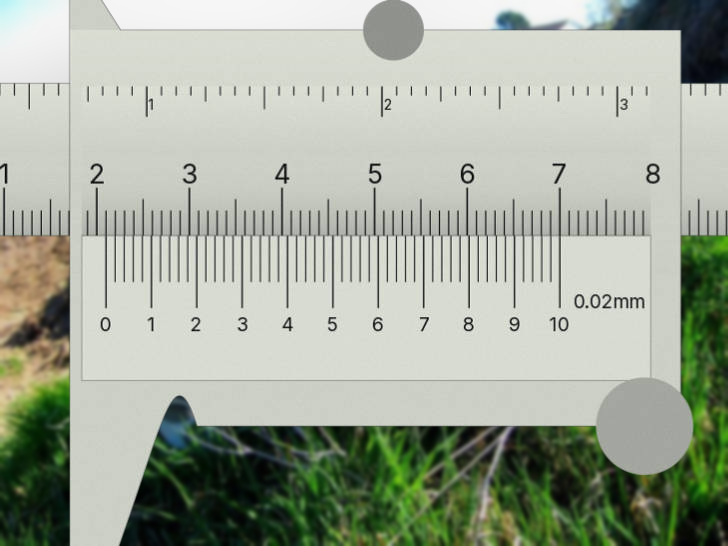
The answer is 21.0 mm
